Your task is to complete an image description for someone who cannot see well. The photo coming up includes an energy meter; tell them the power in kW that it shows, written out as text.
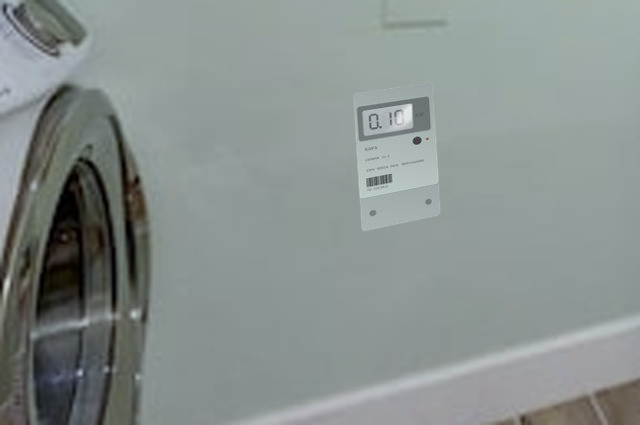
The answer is 0.10 kW
